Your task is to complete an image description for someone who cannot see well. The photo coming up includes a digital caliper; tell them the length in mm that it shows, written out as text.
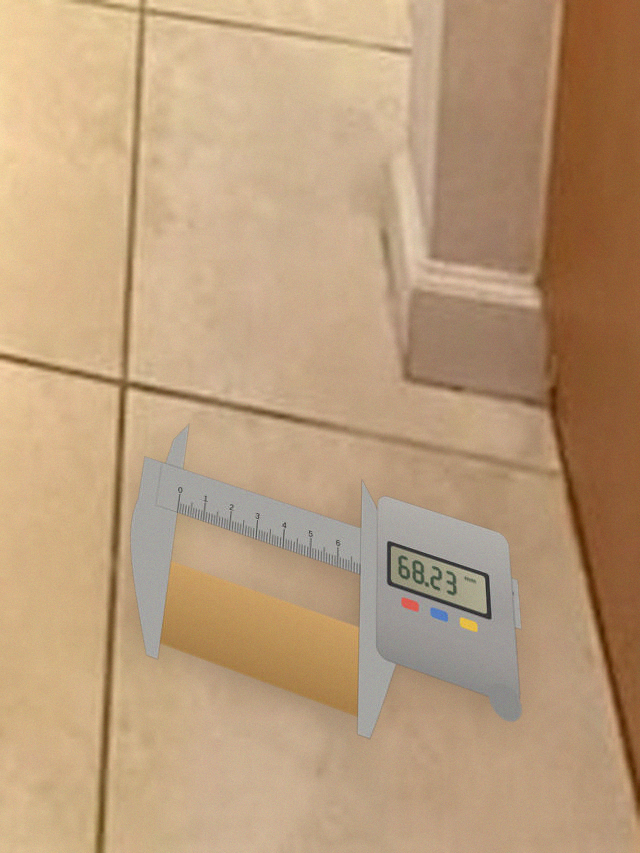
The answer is 68.23 mm
